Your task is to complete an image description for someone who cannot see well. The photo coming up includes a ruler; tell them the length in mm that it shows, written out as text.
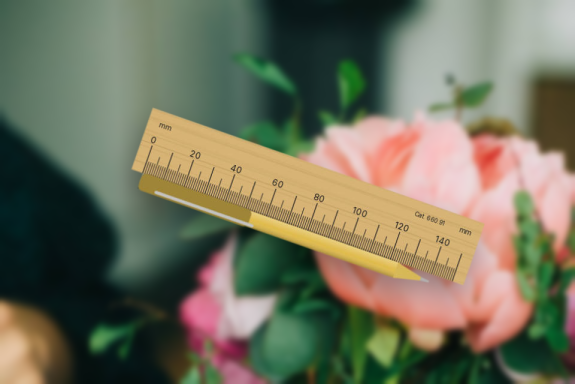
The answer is 140 mm
